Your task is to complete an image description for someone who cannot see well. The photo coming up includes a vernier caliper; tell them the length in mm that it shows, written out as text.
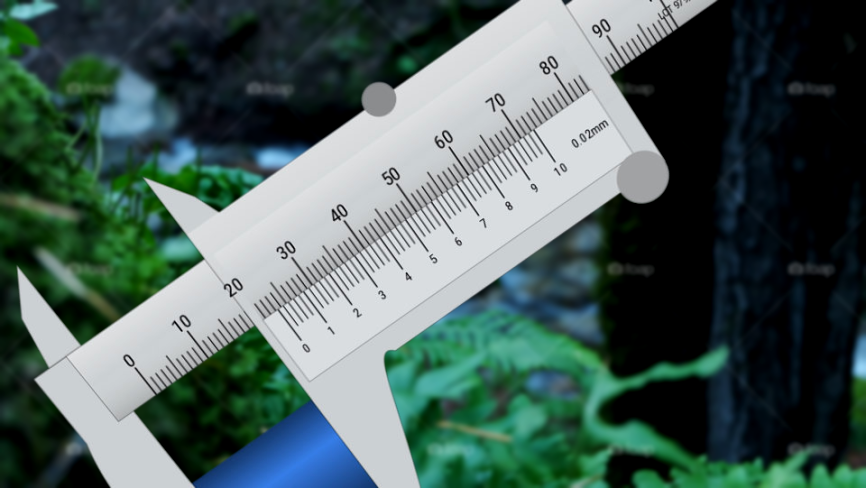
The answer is 23.4 mm
